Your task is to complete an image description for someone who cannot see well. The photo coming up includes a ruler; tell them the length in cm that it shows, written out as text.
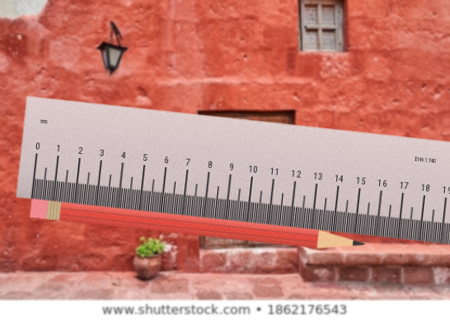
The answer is 15.5 cm
